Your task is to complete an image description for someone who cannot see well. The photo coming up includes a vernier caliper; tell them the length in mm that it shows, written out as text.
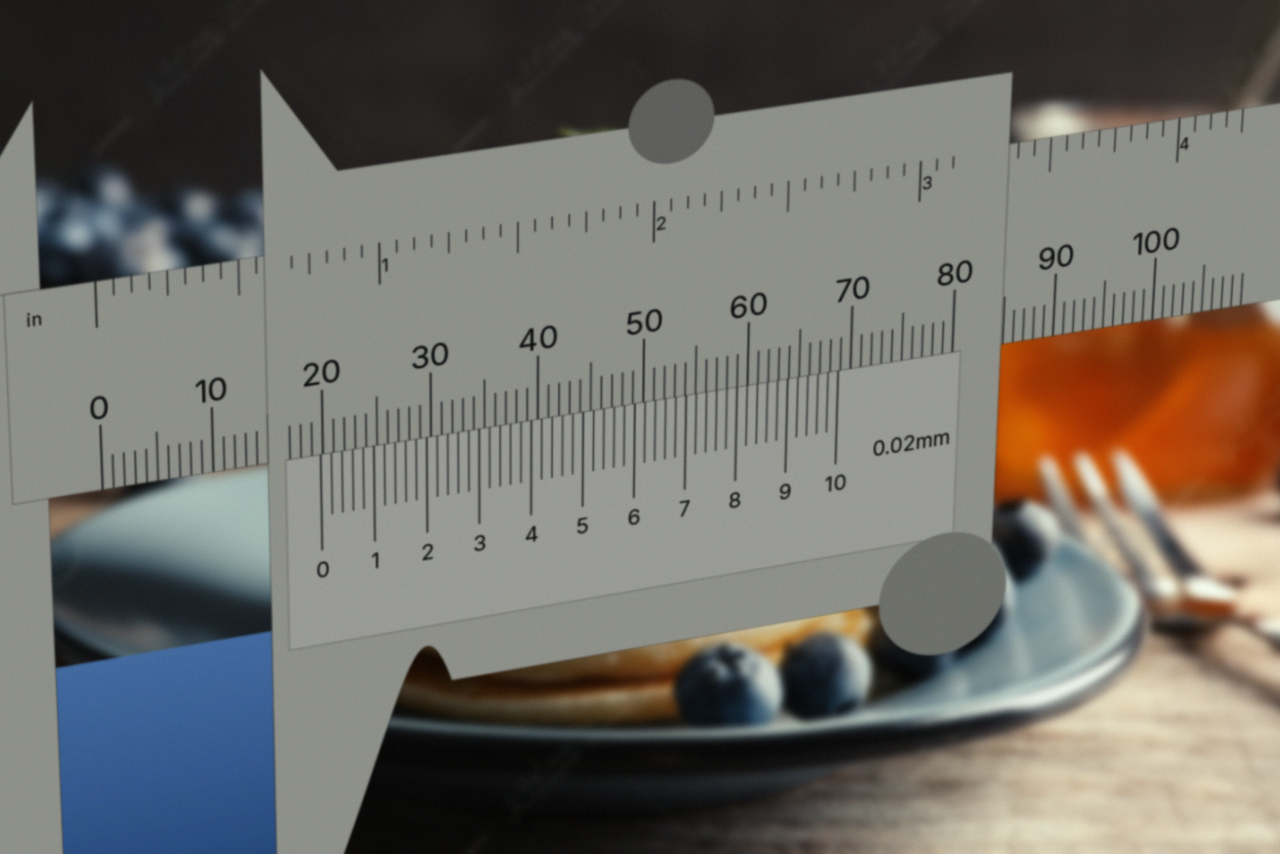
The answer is 19.8 mm
